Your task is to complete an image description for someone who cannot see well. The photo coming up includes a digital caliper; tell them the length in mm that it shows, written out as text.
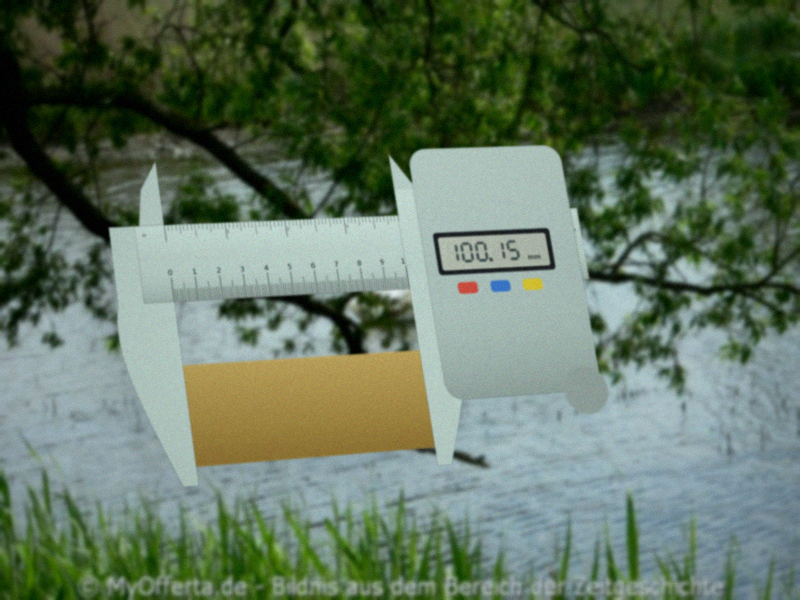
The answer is 100.15 mm
